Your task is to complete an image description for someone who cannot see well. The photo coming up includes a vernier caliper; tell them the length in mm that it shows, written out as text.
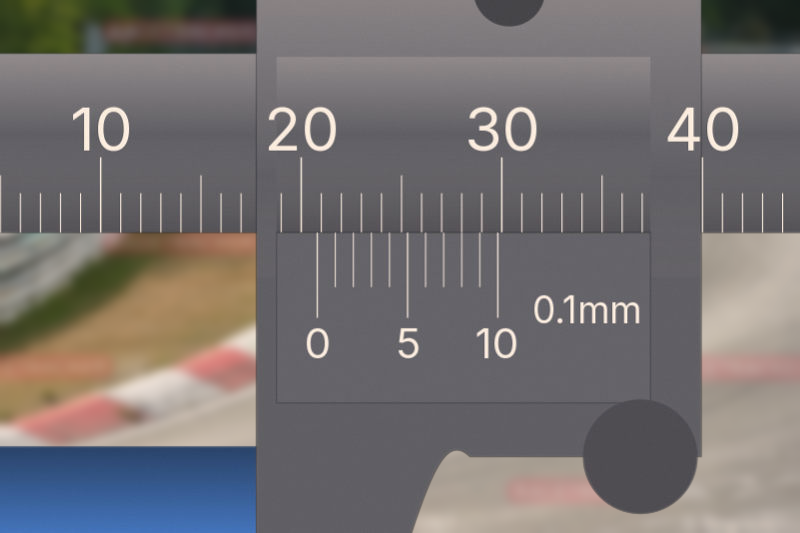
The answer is 20.8 mm
